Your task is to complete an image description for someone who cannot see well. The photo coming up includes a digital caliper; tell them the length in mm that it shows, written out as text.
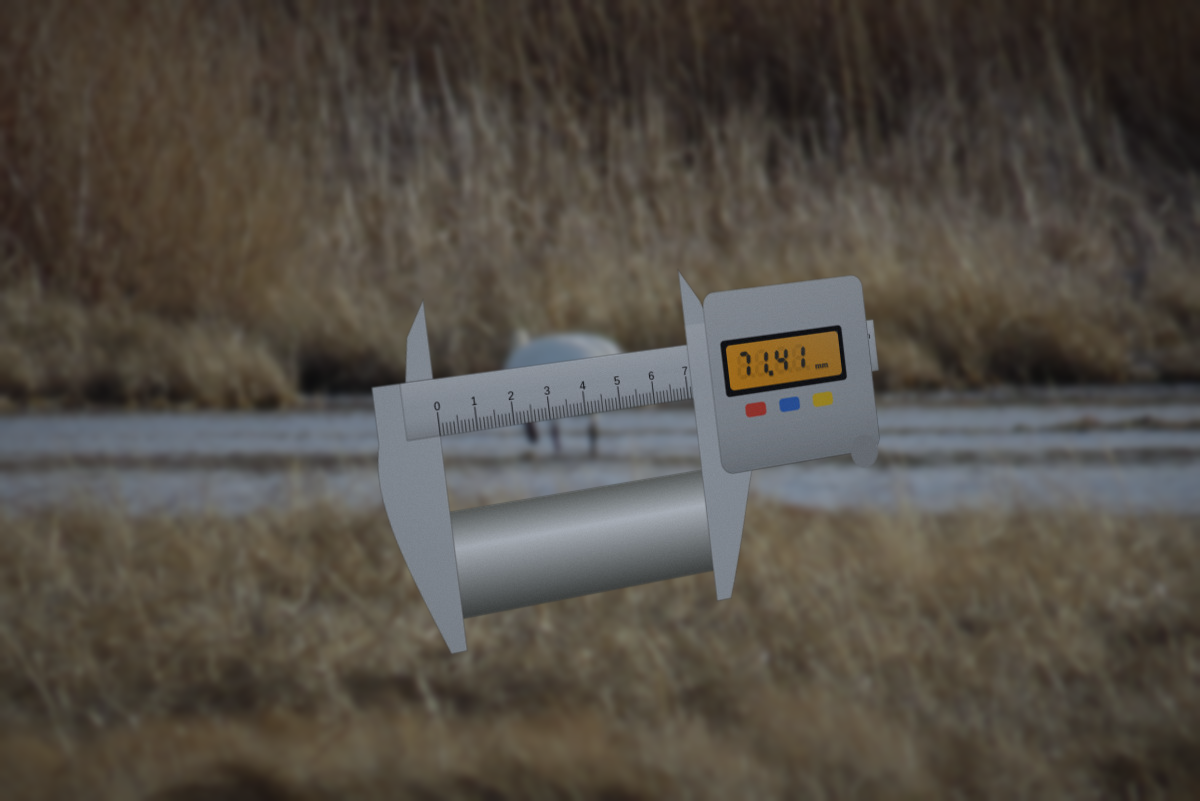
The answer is 71.41 mm
